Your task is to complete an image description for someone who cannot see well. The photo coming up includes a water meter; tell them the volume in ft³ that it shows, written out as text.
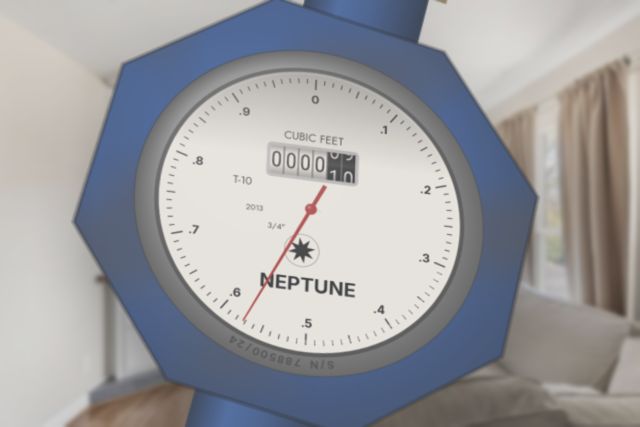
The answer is 9.57 ft³
